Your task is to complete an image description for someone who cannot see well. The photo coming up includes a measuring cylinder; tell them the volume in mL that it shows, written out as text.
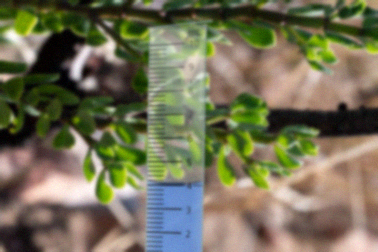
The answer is 4 mL
